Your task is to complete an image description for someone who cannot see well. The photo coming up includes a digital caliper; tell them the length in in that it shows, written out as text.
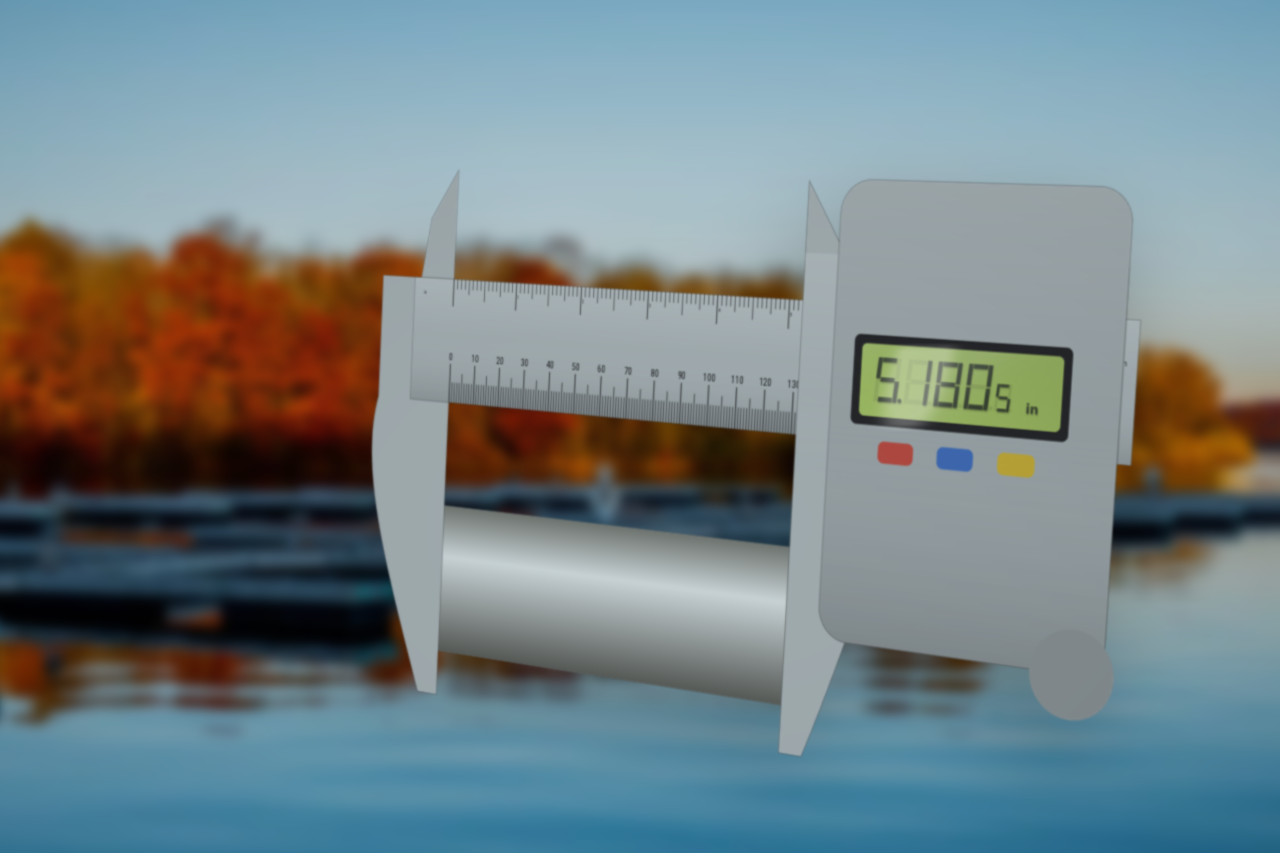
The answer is 5.1805 in
